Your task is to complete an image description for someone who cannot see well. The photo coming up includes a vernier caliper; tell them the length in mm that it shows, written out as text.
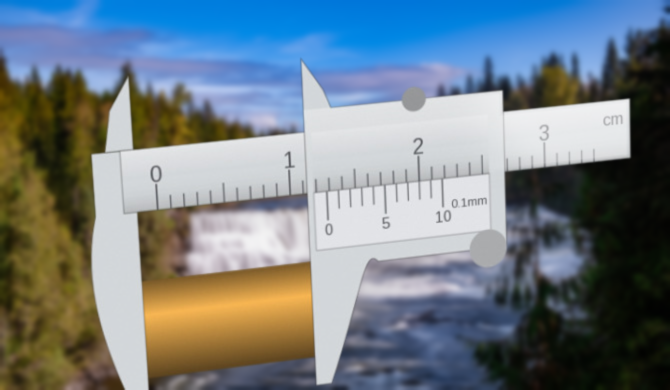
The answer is 12.8 mm
